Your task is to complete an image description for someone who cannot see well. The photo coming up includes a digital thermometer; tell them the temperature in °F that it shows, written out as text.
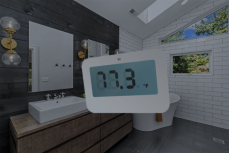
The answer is 77.3 °F
